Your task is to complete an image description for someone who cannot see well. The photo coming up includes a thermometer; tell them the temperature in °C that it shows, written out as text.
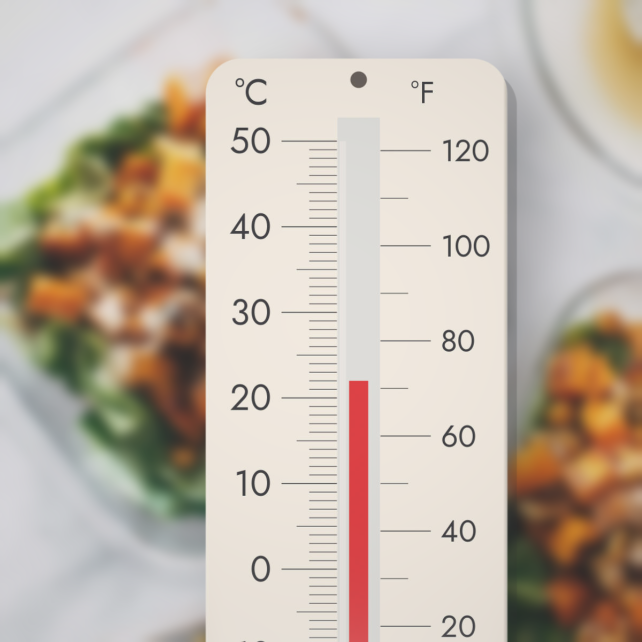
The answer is 22 °C
